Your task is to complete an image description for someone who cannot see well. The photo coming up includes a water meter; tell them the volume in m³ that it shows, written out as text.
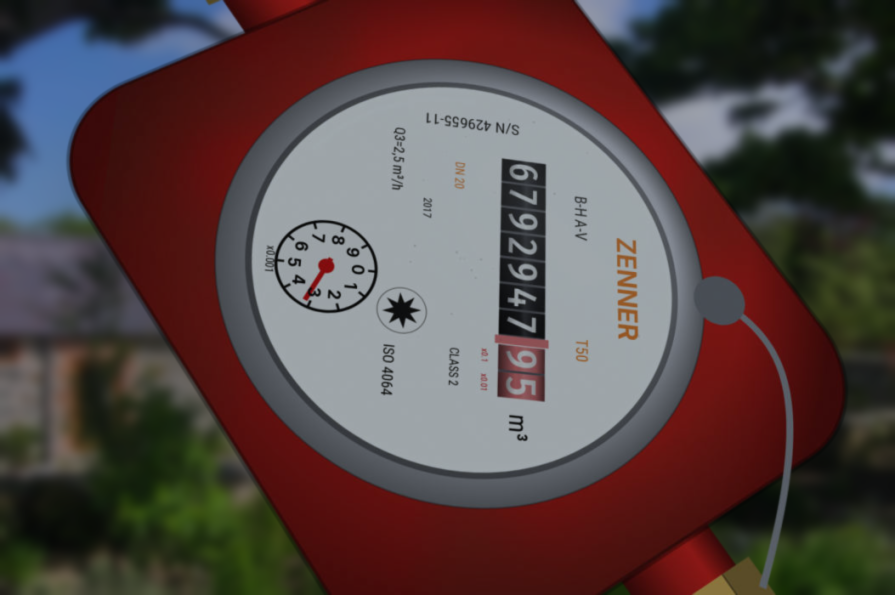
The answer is 6792947.953 m³
